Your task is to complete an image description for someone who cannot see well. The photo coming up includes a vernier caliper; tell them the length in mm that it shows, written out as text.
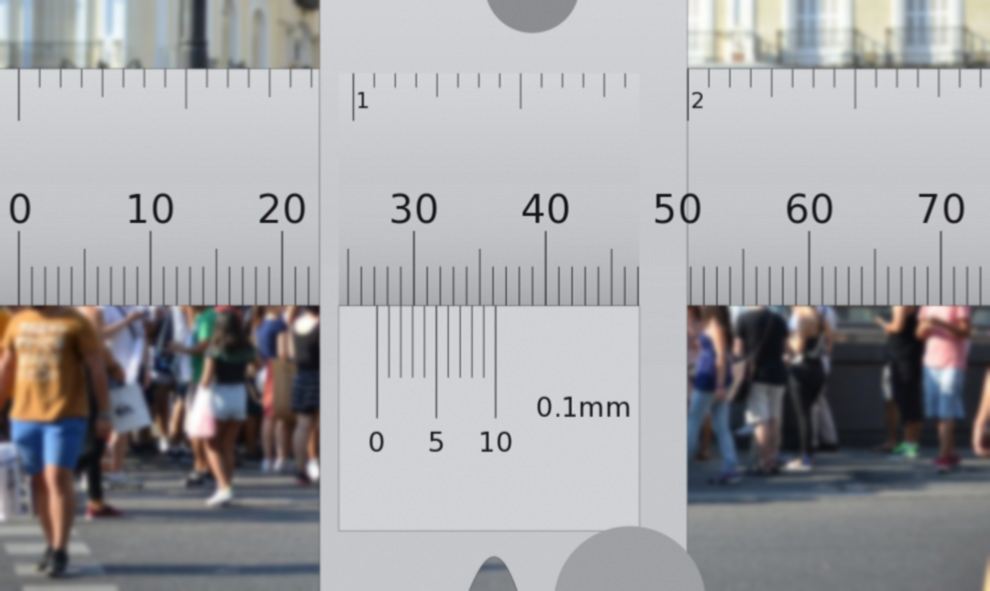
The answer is 27.2 mm
